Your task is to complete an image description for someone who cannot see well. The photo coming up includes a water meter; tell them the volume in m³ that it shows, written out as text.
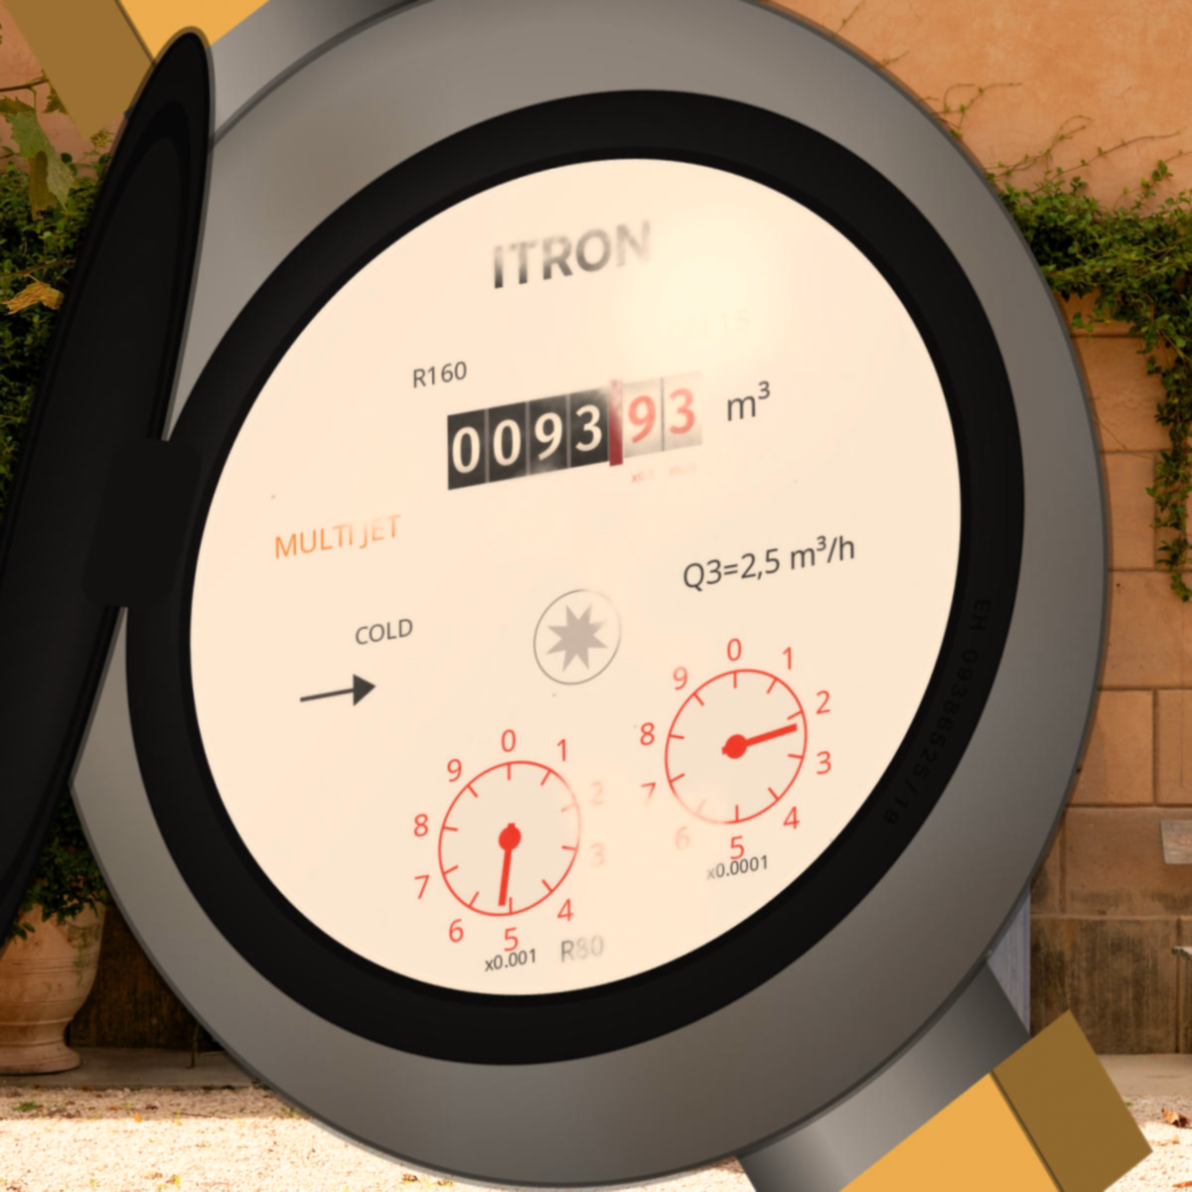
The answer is 93.9352 m³
